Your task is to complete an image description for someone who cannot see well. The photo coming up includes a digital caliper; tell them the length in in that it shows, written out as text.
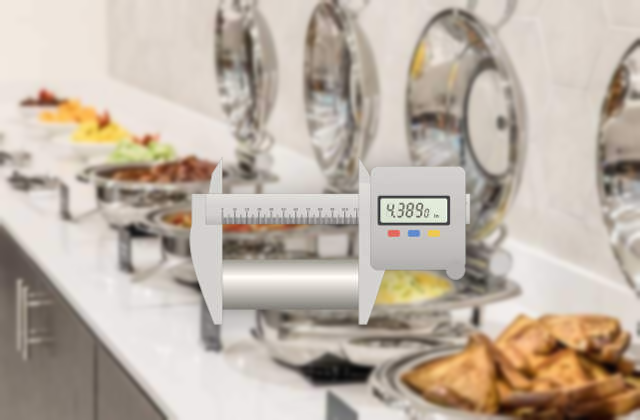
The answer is 4.3890 in
